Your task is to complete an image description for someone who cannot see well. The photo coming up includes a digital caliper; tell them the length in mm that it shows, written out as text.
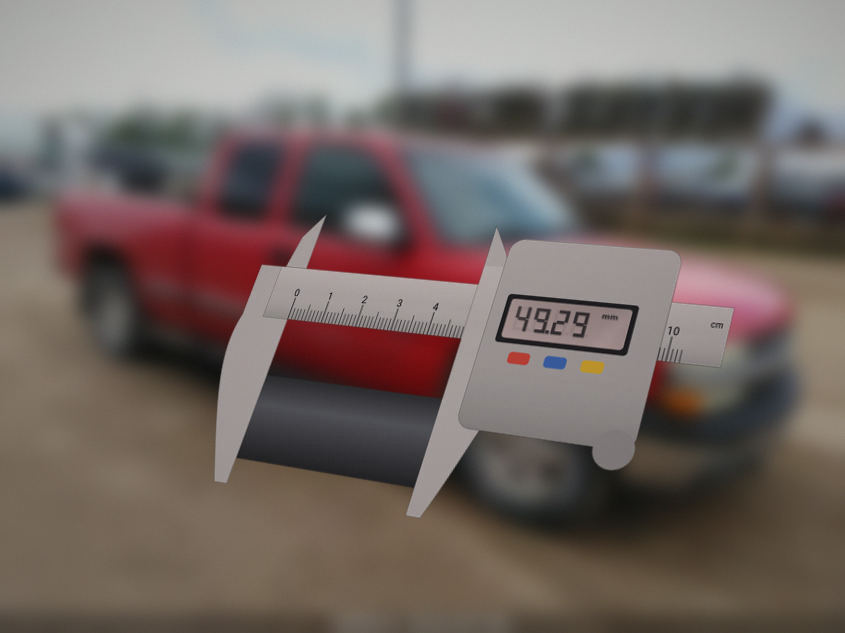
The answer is 49.29 mm
